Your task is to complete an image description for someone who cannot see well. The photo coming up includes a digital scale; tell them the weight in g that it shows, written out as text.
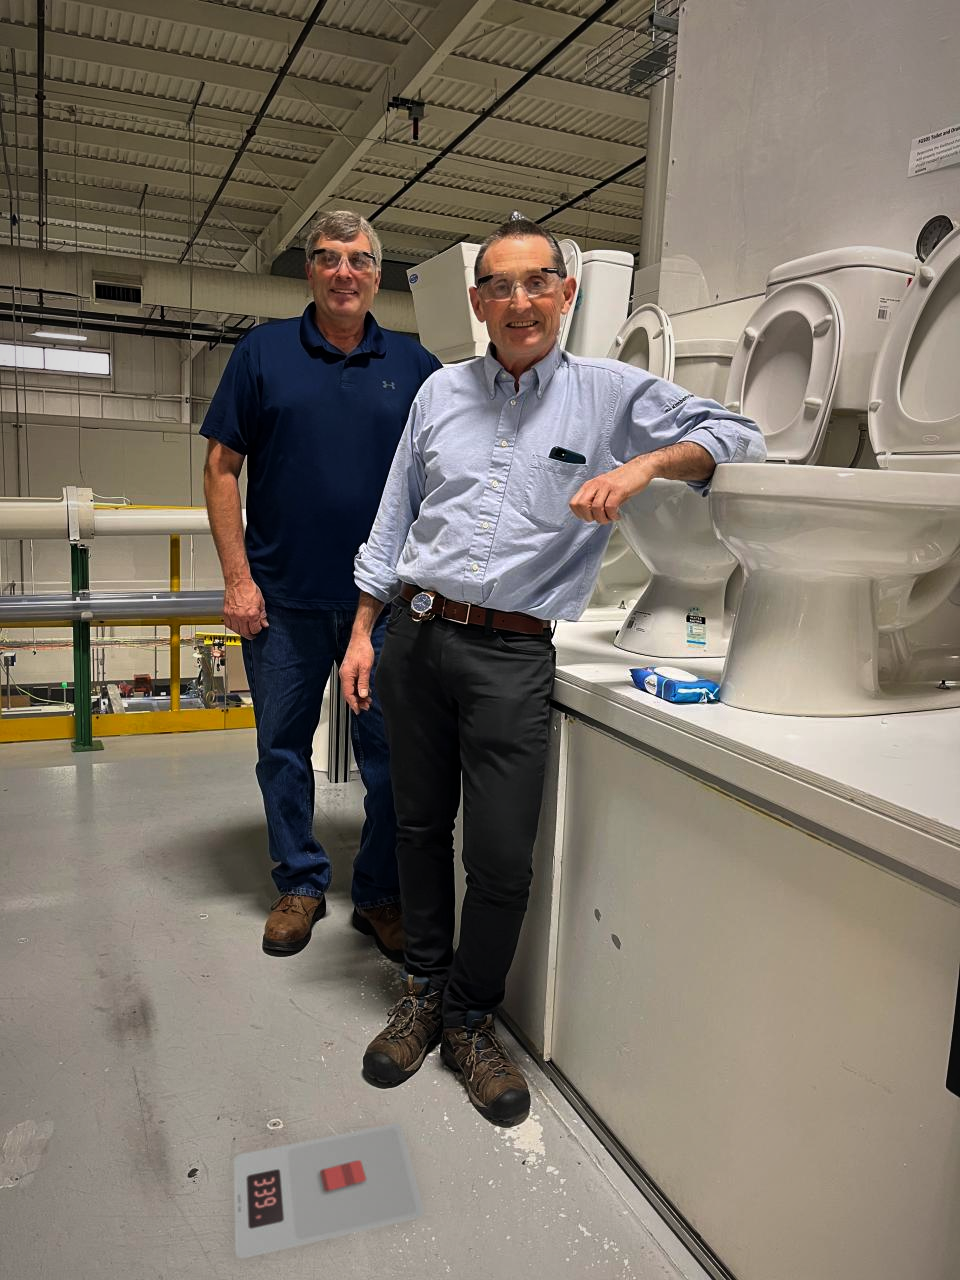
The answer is 339 g
